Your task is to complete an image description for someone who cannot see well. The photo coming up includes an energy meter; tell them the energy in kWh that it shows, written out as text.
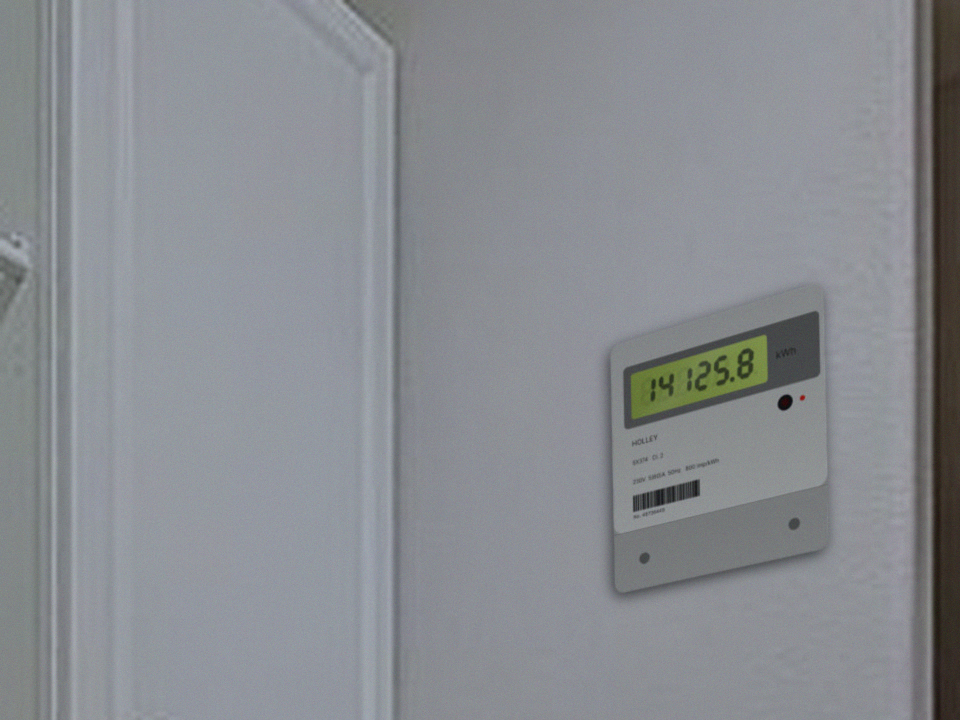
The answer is 14125.8 kWh
